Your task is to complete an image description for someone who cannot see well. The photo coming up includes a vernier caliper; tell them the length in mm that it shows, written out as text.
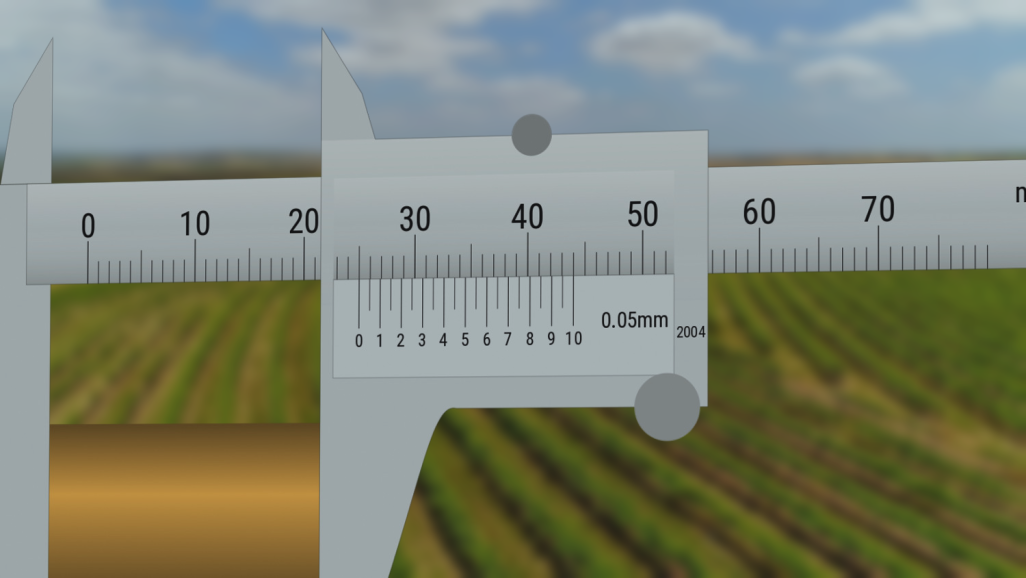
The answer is 25.0 mm
